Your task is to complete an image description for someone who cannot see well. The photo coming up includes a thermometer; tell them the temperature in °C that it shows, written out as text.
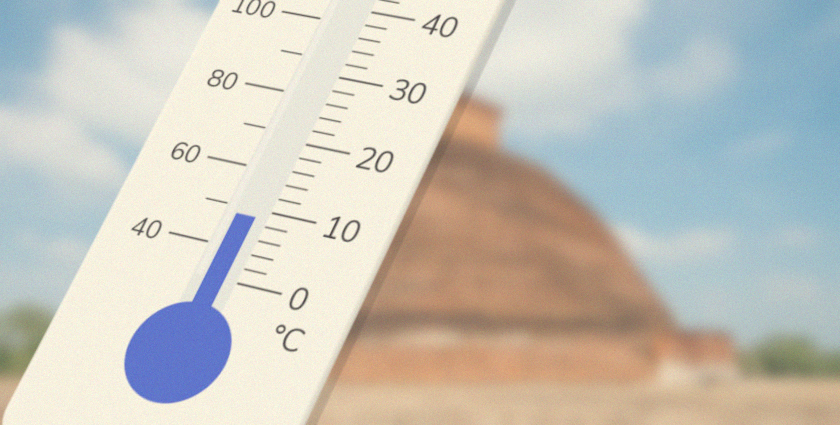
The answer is 9 °C
